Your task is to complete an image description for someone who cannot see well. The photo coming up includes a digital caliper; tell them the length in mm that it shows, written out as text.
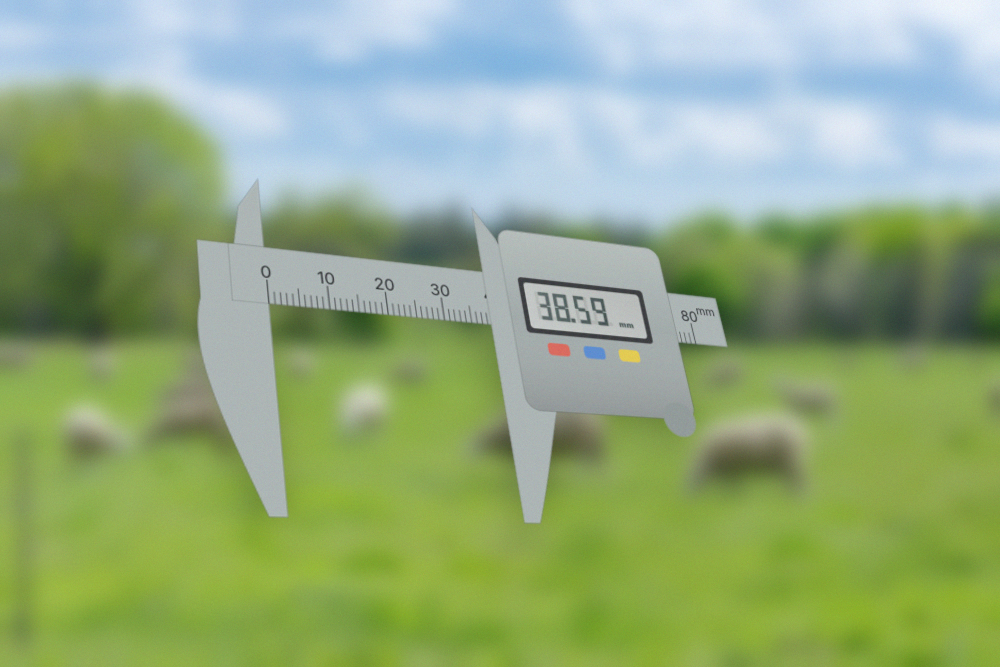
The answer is 38.59 mm
